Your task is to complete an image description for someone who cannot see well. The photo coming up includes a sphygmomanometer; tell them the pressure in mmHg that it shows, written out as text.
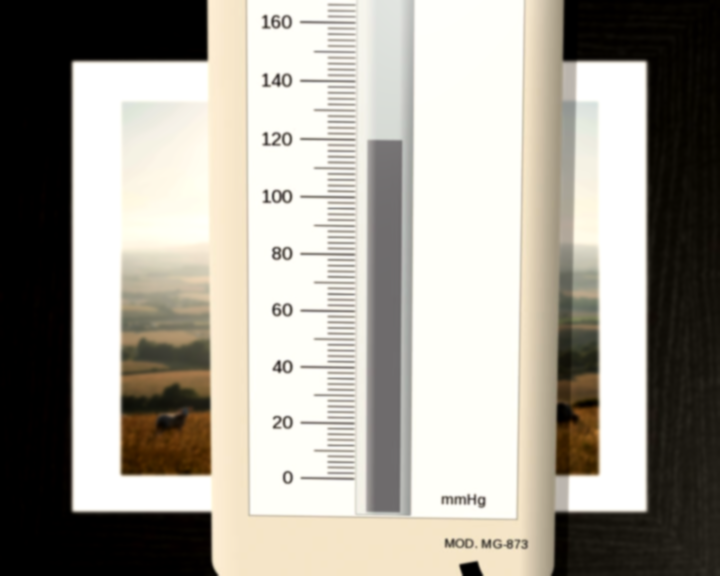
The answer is 120 mmHg
